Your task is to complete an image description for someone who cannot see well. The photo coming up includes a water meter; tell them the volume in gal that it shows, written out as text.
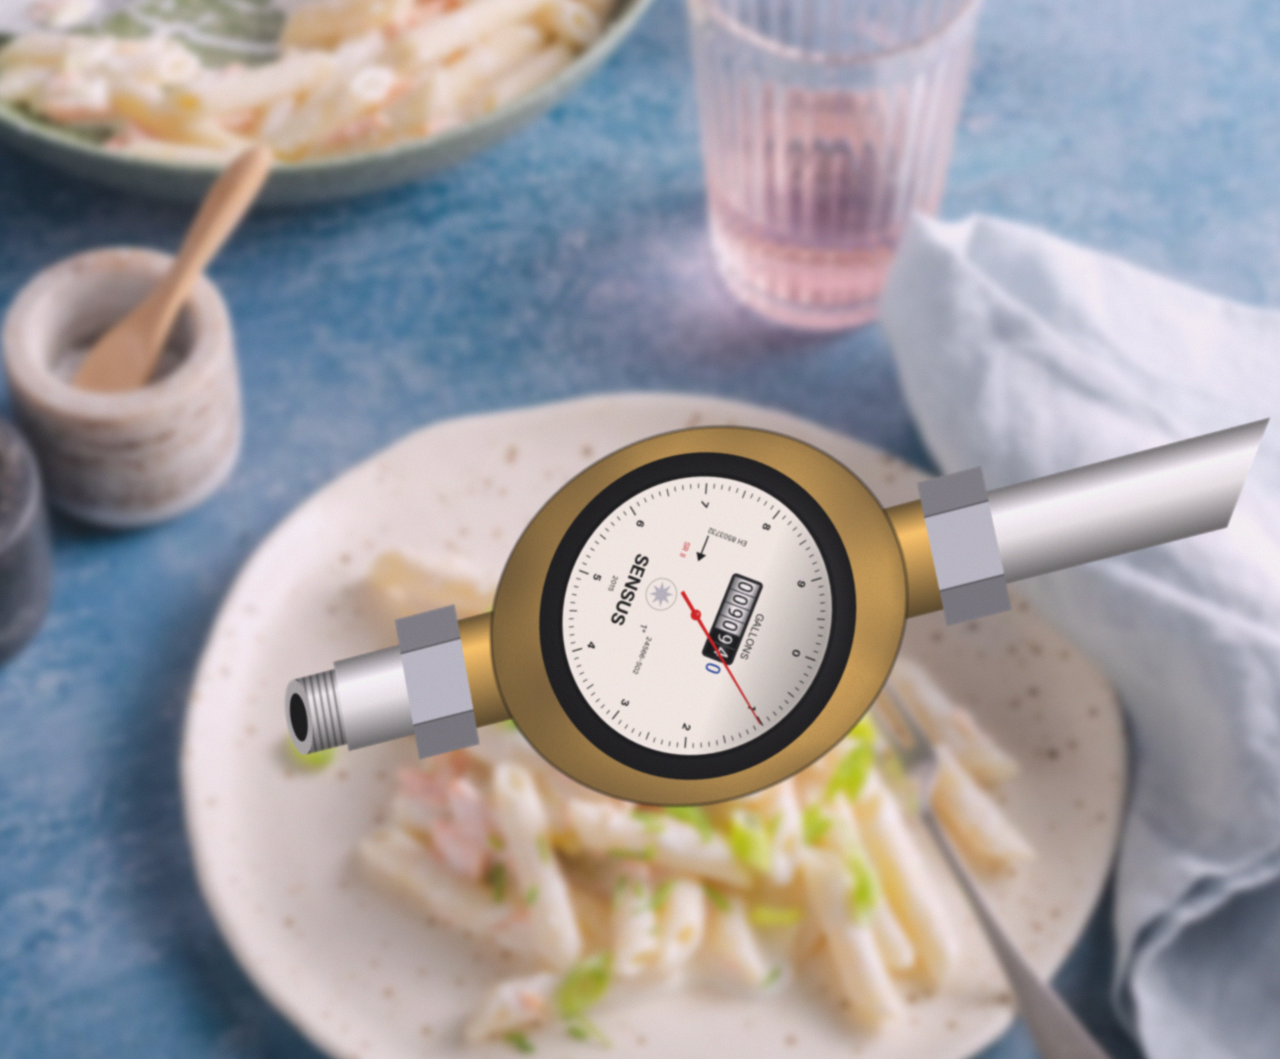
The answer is 90941.0 gal
